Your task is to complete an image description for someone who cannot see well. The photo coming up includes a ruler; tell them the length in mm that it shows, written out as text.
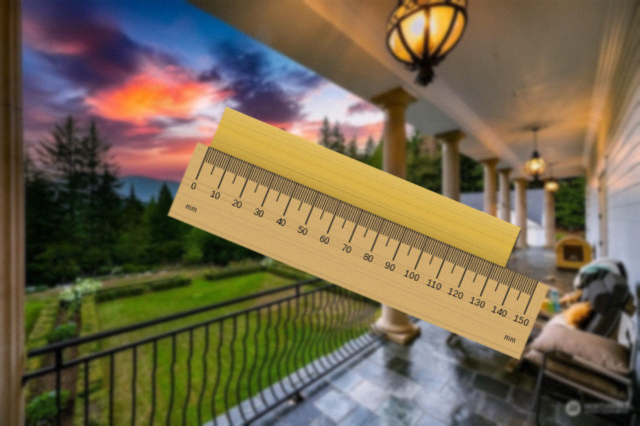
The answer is 135 mm
